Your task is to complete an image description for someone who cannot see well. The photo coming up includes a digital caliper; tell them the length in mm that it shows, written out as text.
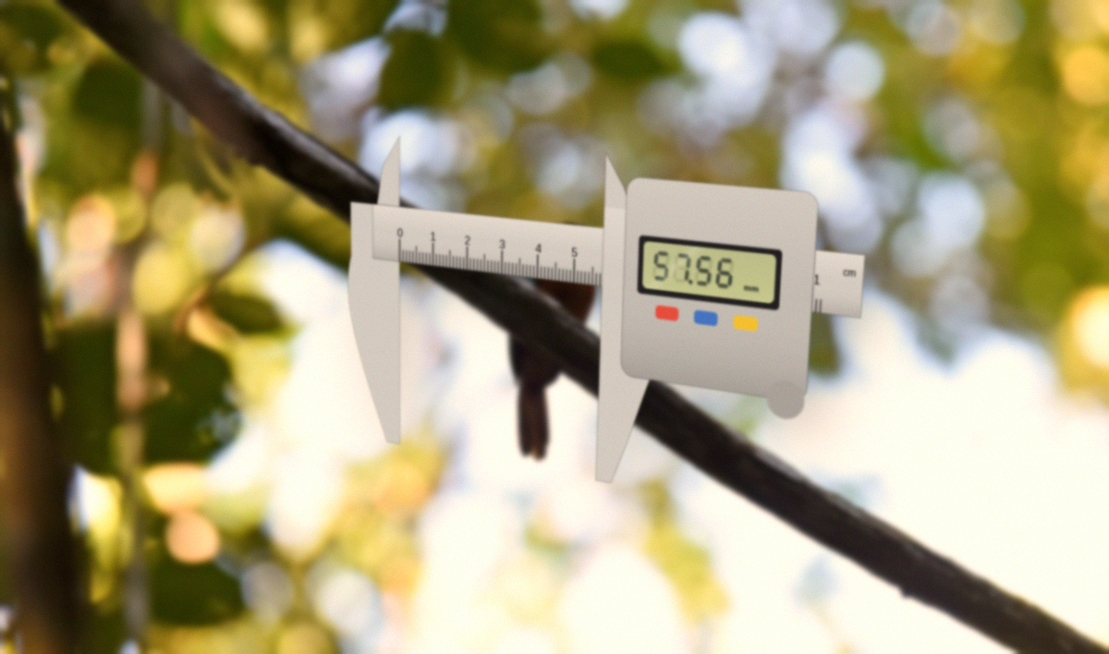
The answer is 57.56 mm
